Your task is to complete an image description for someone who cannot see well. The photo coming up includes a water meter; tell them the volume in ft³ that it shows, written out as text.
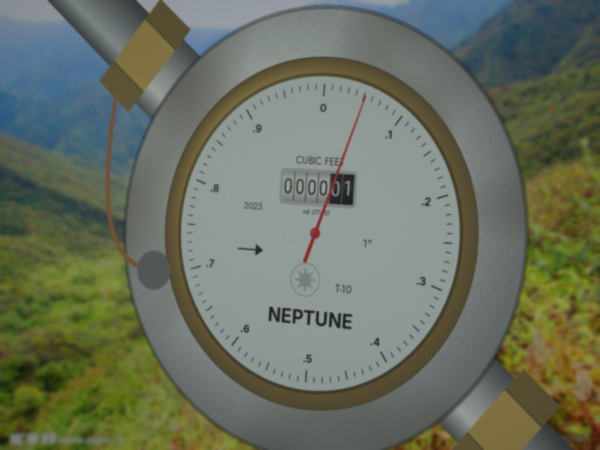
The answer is 1.05 ft³
